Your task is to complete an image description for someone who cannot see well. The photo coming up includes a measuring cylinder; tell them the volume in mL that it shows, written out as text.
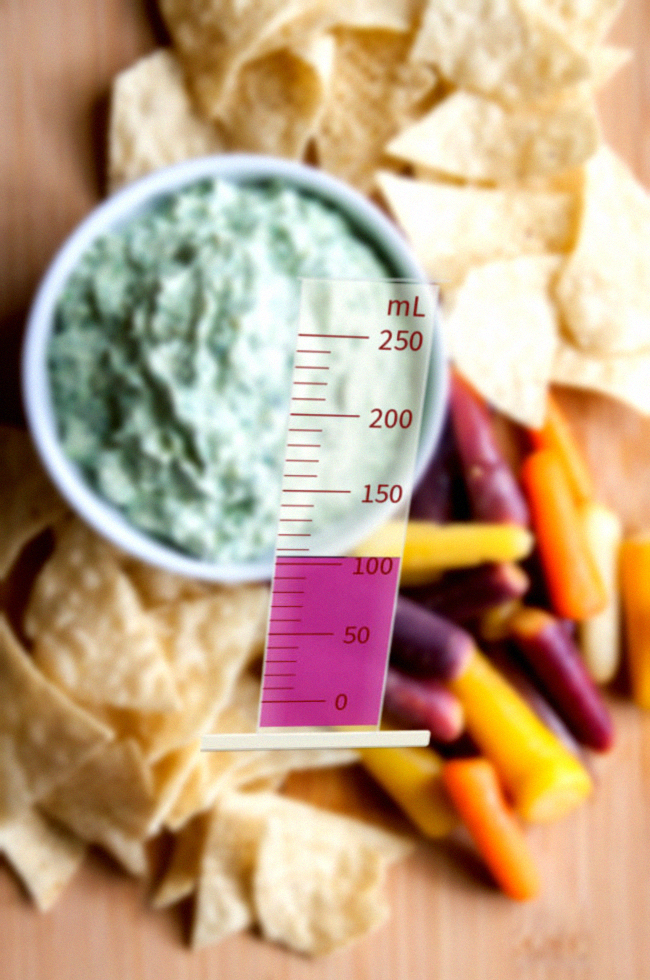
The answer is 105 mL
